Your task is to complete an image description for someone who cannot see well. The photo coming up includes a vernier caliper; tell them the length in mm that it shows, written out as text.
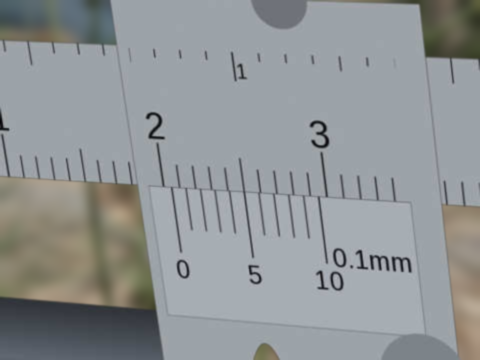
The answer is 20.5 mm
